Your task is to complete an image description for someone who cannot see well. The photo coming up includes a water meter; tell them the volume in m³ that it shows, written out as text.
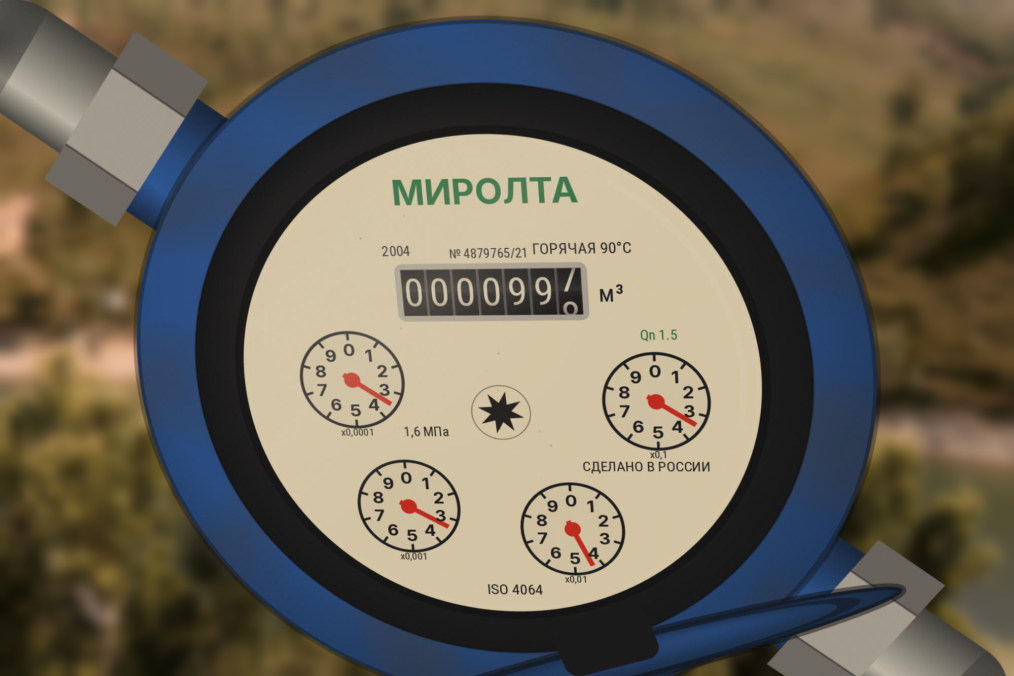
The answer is 997.3433 m³
